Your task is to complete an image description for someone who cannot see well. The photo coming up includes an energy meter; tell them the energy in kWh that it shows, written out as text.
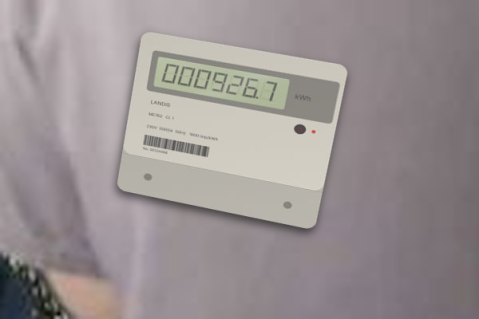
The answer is 926.7 kWh
